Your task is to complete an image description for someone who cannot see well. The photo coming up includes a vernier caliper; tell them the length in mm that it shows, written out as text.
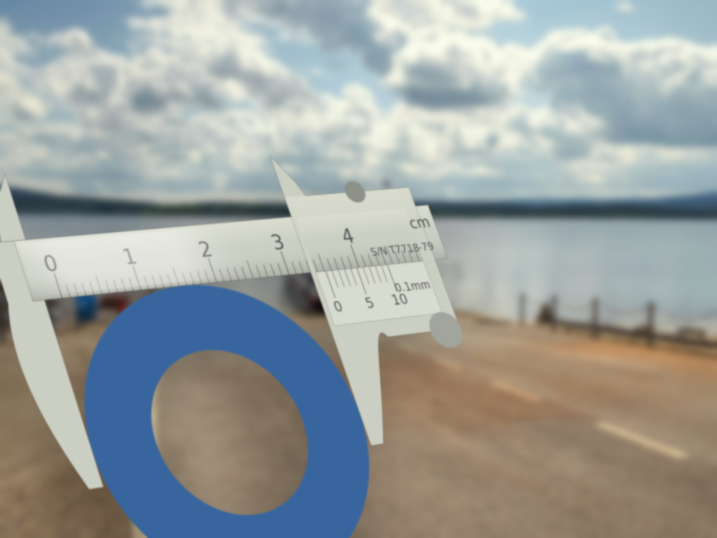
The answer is 35.2 mm
